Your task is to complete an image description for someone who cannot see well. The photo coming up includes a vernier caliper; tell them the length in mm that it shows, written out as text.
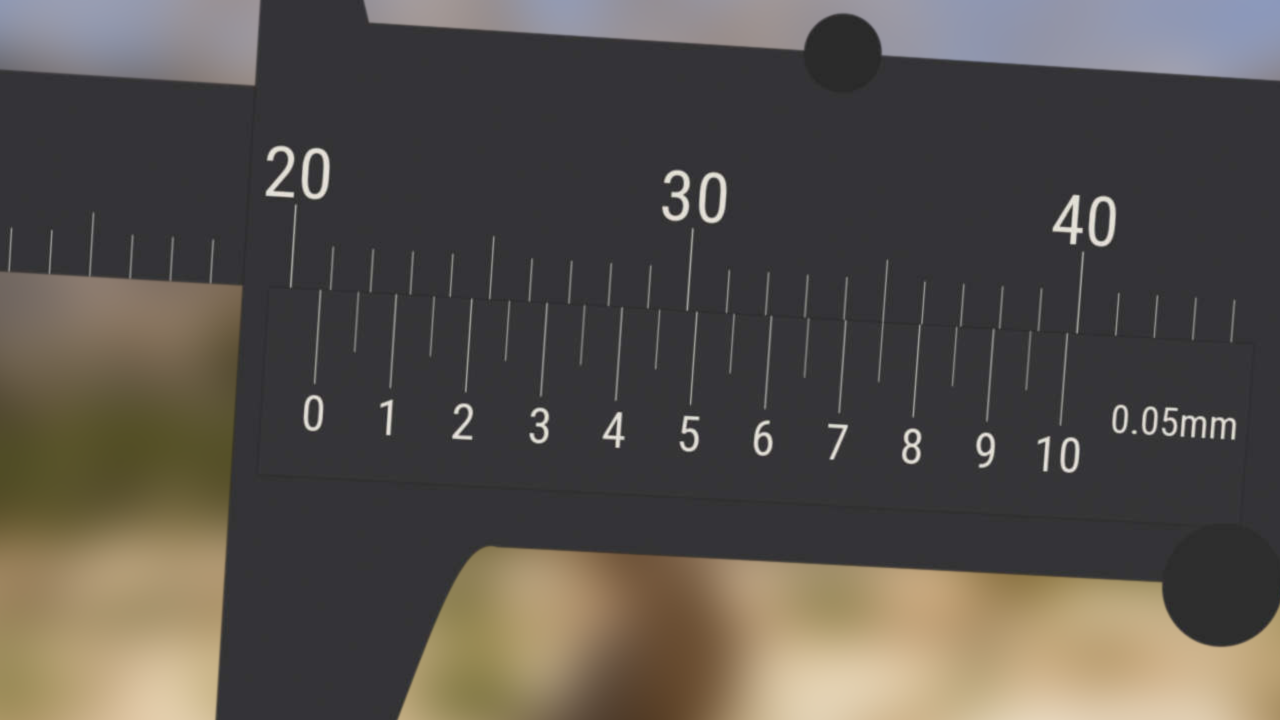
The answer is 20.75 mm
